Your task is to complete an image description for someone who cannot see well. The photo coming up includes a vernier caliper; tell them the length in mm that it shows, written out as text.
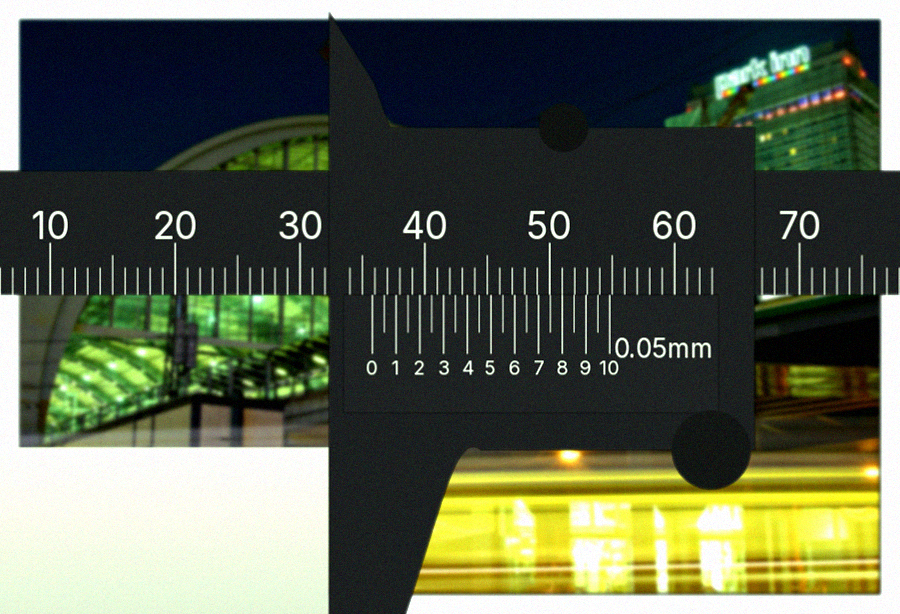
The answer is 35.8 mm
